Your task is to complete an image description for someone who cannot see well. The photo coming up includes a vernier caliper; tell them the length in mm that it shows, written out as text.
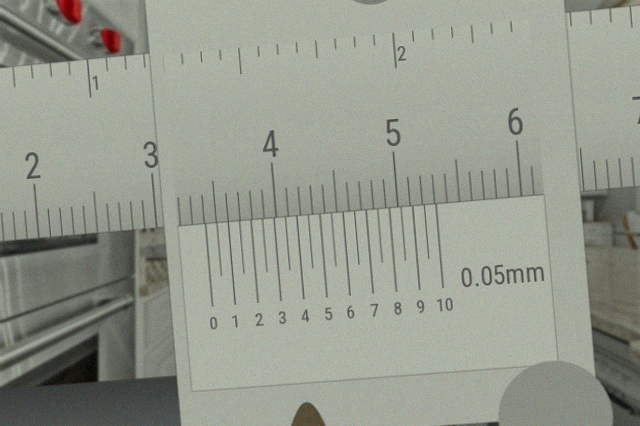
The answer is 34.1 mm
